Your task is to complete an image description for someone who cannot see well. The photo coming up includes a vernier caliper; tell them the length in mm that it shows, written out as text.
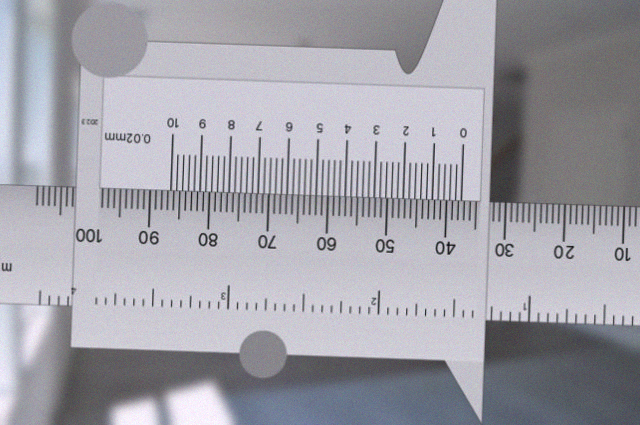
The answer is 37.5 mm
